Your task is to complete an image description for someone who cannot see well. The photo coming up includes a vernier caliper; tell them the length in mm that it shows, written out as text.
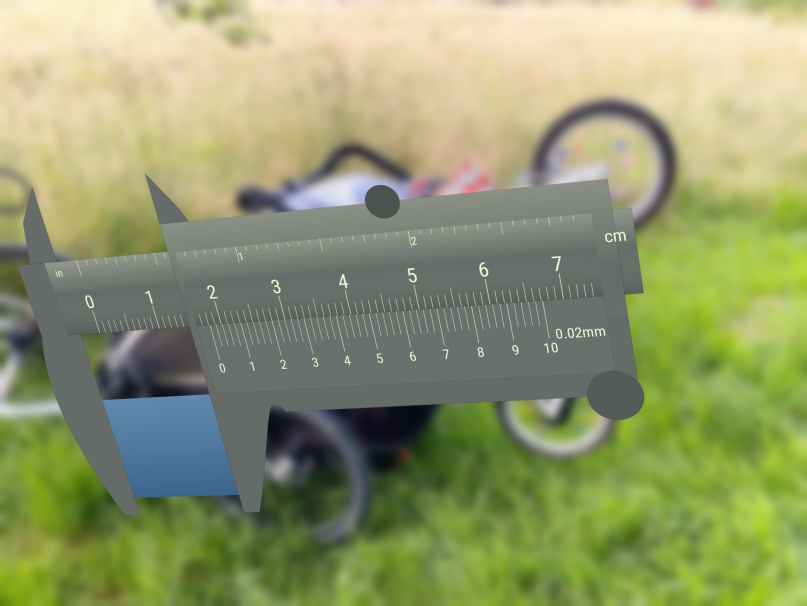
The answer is 18.2 mm
